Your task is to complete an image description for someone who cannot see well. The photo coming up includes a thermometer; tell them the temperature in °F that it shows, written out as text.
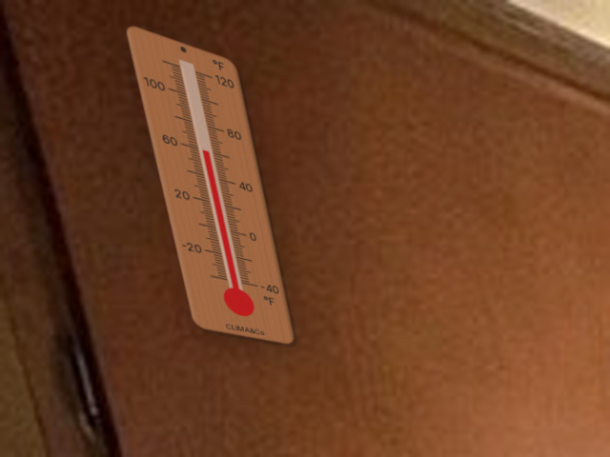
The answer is 60 °F
